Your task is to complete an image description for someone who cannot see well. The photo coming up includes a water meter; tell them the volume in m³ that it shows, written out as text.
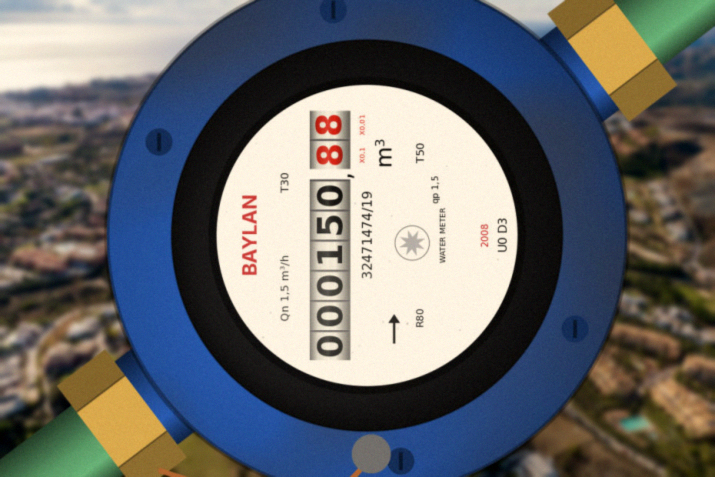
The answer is 150.88 m³
